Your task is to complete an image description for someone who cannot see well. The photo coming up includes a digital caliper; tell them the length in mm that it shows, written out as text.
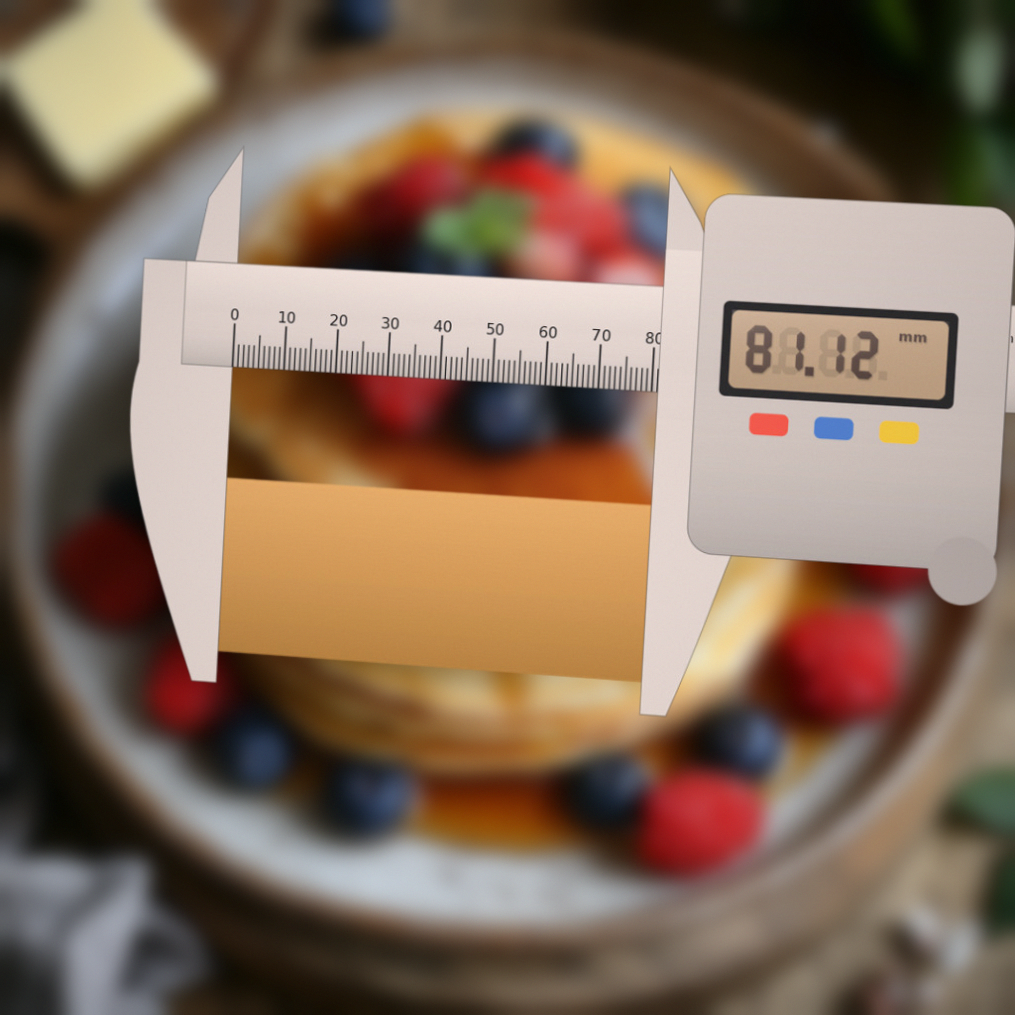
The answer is 81.12 mm
